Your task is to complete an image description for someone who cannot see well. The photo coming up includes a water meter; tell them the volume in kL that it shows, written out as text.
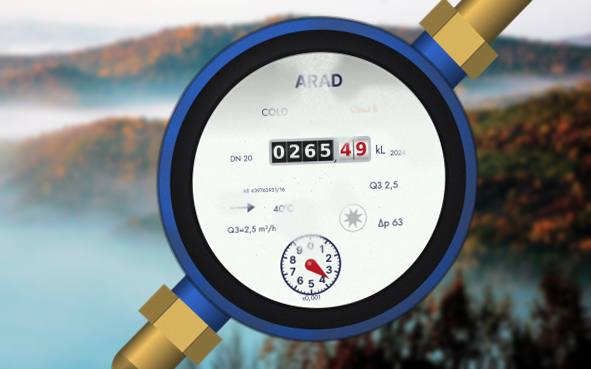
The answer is 265.493 kL
